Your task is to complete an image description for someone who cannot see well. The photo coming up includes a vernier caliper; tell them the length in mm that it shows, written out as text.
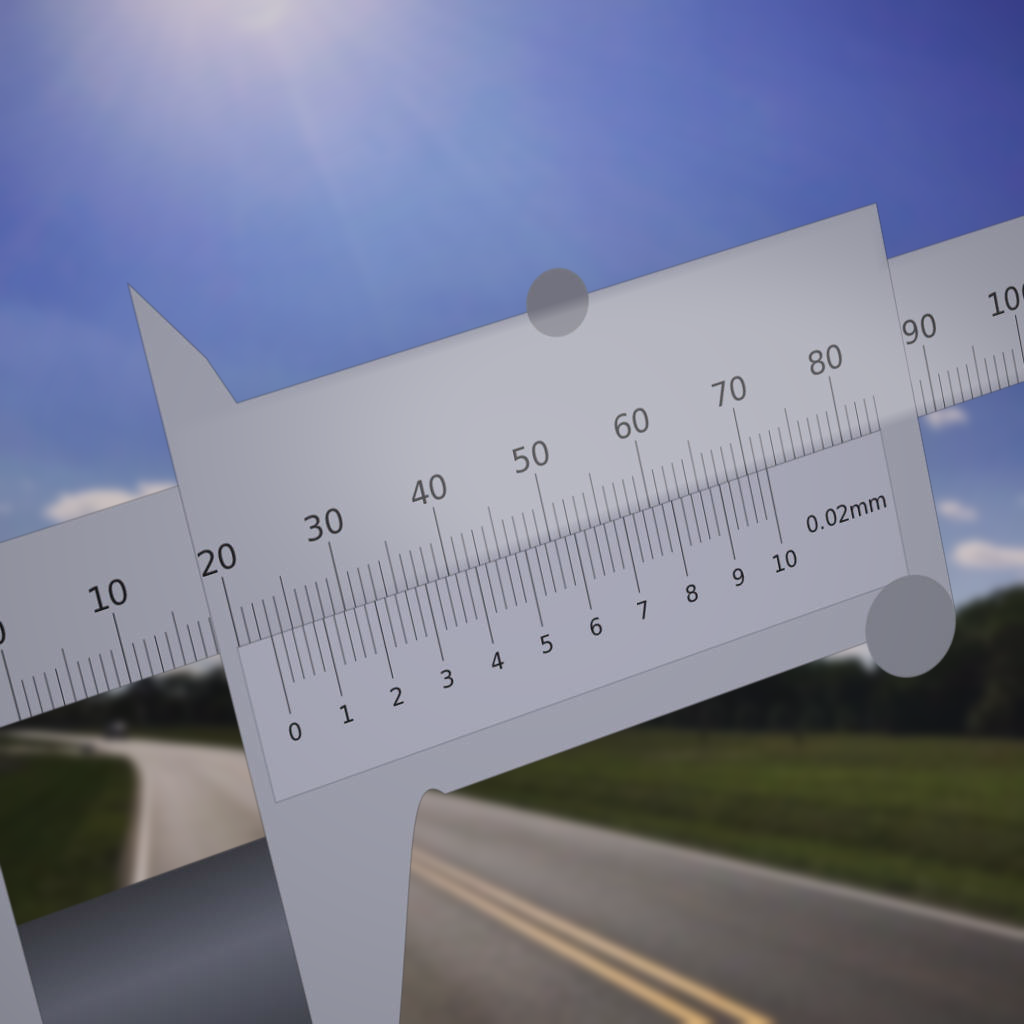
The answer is 23.0 mm
